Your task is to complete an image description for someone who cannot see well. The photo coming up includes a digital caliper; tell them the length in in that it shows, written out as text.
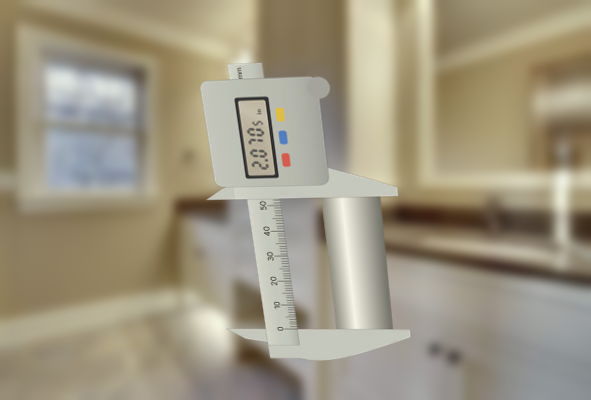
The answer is 2.0705 in
